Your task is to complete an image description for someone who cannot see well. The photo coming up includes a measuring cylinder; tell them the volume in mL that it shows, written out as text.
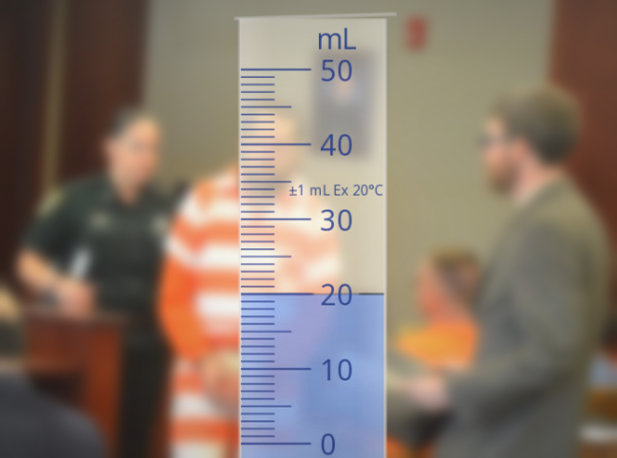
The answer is 20 mL
